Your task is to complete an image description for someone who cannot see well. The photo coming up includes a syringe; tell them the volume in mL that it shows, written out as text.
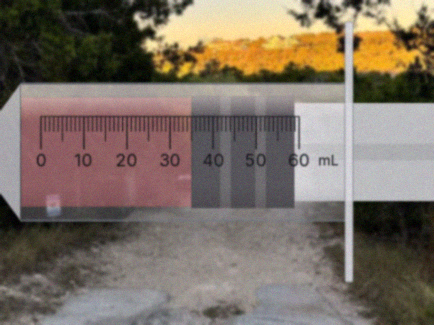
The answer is 35 mL
